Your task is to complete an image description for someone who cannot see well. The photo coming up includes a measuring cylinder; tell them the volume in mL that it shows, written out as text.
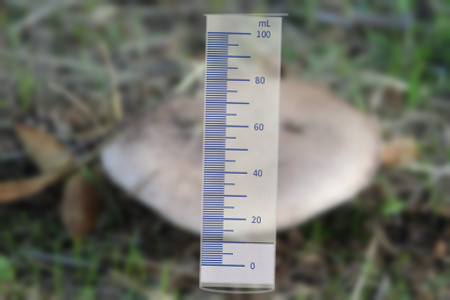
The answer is 10 mL
